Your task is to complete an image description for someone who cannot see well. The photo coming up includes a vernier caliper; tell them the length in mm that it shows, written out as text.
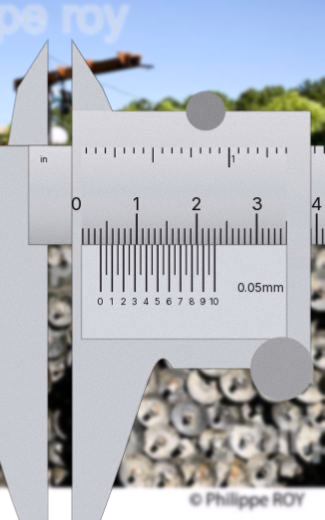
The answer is 4.0 mm
